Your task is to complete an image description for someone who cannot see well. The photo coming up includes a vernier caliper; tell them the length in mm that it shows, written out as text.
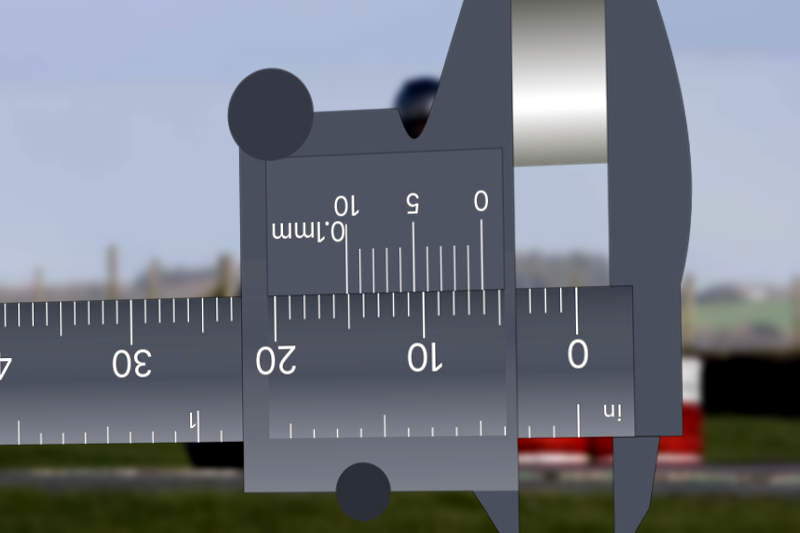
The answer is 6.1 mm
